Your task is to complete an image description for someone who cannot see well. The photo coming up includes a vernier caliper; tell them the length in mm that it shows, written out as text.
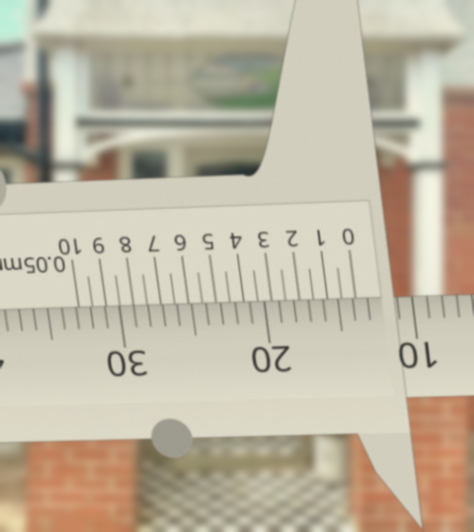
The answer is 13.8 mm
